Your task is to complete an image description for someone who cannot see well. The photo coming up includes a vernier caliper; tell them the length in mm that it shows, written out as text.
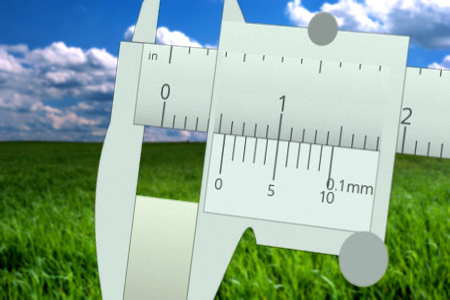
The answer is 5.5 mm
